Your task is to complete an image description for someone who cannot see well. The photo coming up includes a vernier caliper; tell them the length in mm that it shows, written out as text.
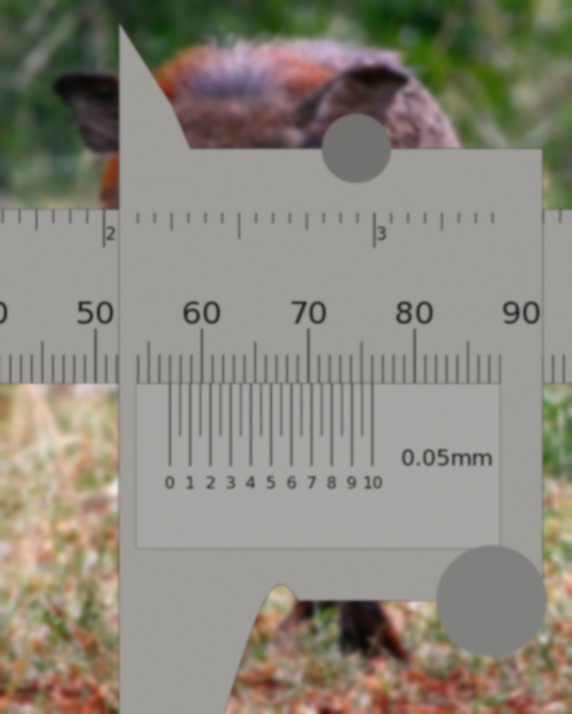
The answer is 57.0 mm
